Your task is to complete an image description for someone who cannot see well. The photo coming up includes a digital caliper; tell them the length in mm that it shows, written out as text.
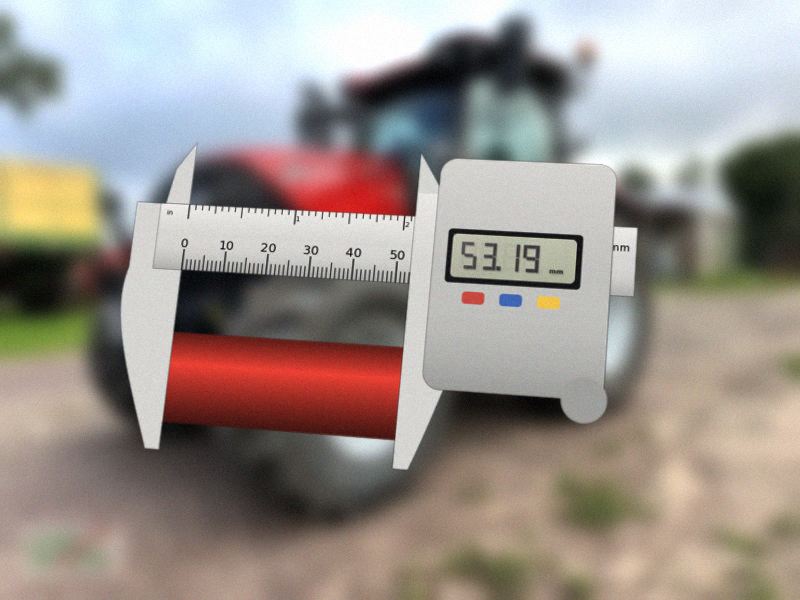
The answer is 53.19 mm
